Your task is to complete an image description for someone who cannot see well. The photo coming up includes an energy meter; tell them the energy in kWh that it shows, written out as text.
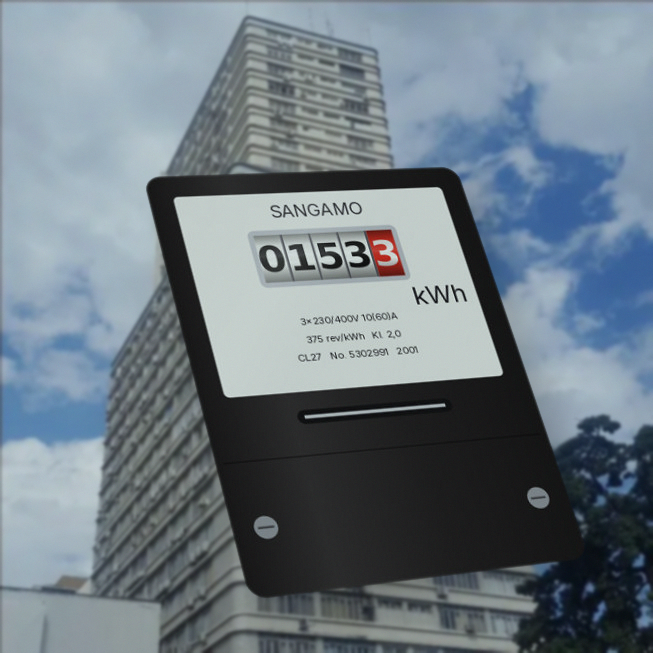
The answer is 153.3 kWh
